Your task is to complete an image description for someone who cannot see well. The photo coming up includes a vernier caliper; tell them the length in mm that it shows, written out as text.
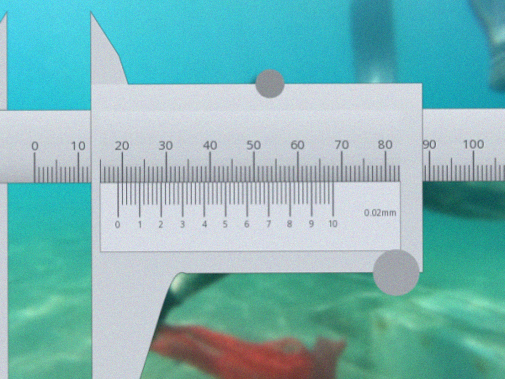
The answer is 19.0 mm
